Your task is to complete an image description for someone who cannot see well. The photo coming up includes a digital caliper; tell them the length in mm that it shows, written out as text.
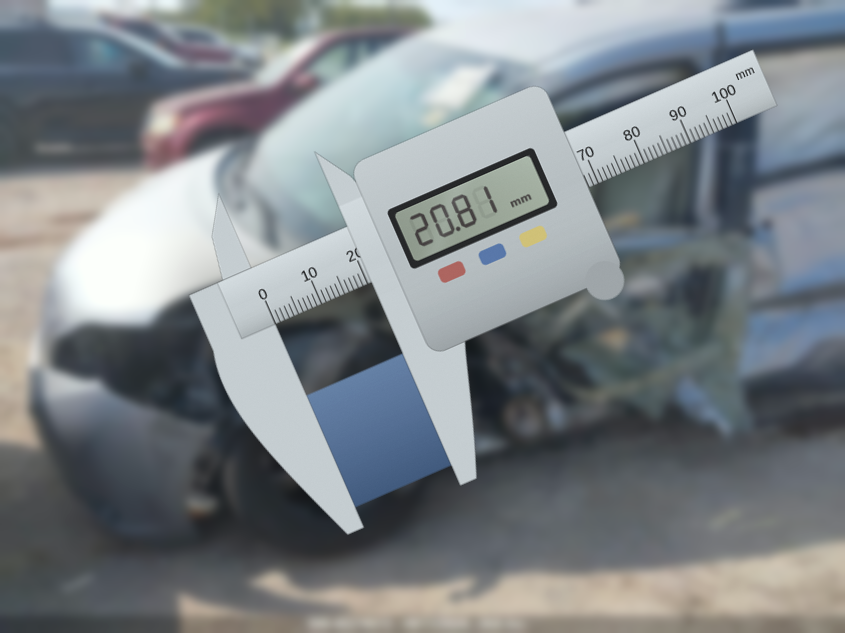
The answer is 20.81 mm
